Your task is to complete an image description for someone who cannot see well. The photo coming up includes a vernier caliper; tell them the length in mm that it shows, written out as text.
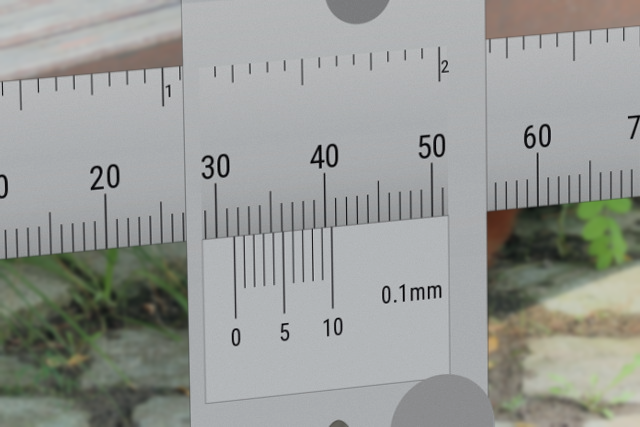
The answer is 31.6 mm
